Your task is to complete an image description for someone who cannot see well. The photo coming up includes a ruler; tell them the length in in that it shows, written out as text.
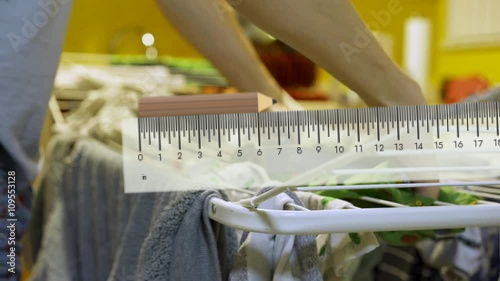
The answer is 7 in
